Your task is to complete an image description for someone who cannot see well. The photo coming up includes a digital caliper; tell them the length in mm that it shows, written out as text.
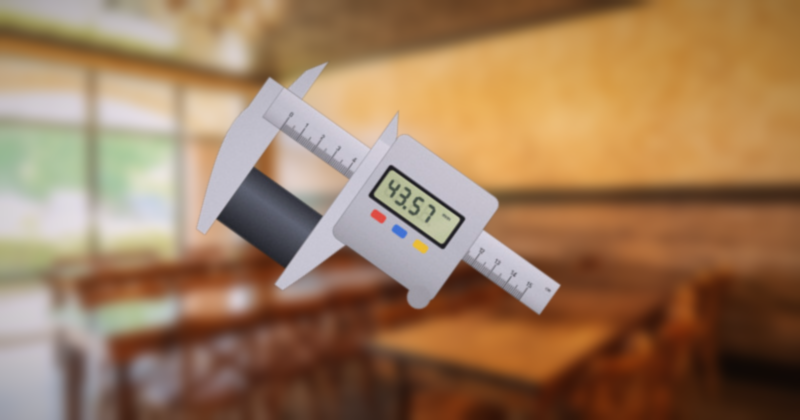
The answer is 43.57 mm
